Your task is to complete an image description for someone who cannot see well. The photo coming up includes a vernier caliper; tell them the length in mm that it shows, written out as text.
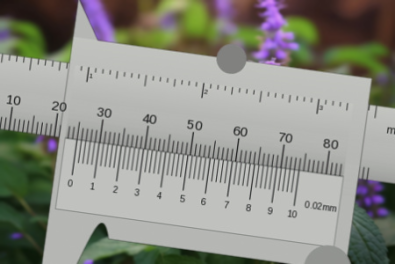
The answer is 25.0 mm
